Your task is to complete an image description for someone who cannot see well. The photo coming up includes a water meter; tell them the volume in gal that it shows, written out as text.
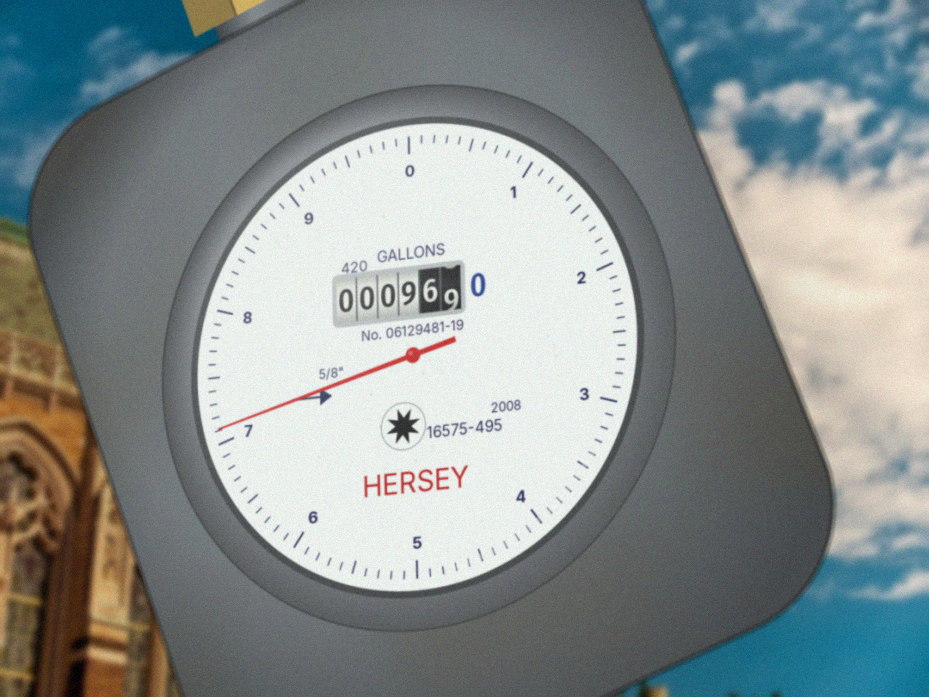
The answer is 9687.1 gal
